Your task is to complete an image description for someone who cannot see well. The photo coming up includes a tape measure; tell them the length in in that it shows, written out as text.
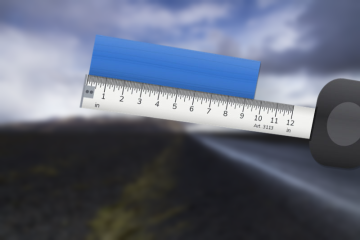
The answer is 9.5 in
